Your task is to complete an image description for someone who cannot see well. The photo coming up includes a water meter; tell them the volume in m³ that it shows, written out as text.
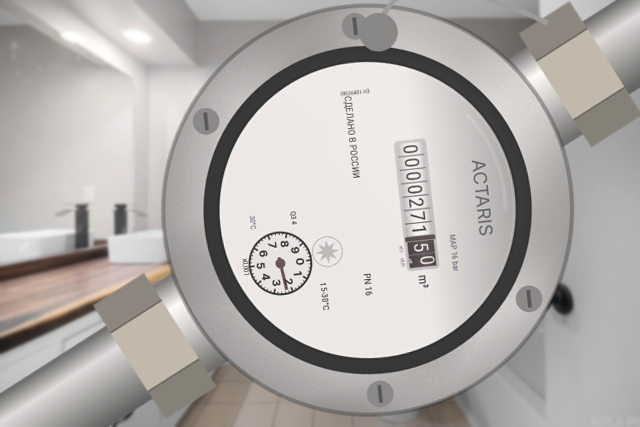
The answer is 271.502 m³
